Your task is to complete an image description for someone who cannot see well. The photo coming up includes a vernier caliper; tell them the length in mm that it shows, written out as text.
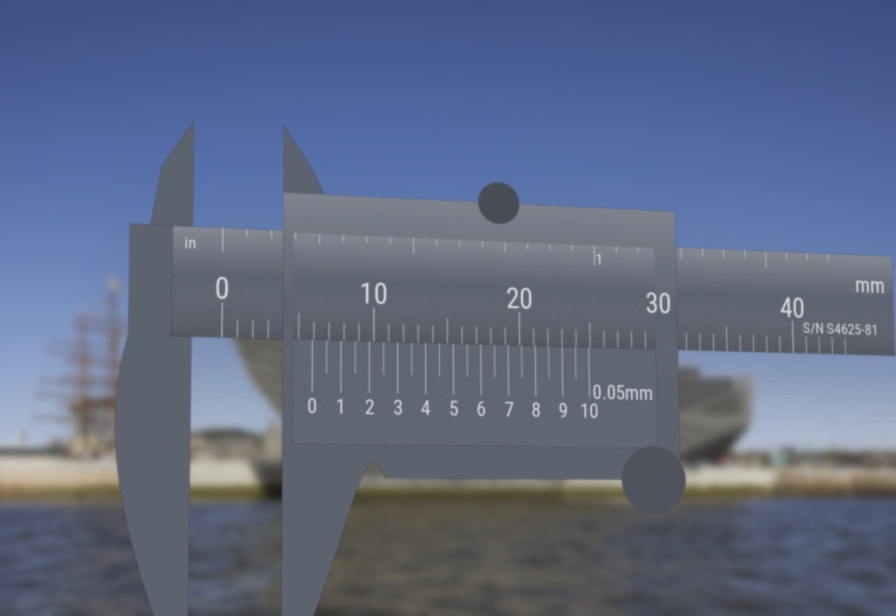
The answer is 5.9 mm
